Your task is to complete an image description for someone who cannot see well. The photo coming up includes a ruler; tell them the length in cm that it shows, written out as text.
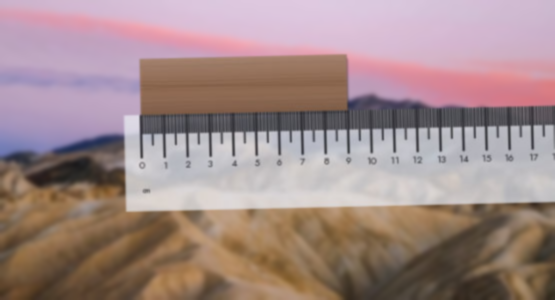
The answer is 9 cm
